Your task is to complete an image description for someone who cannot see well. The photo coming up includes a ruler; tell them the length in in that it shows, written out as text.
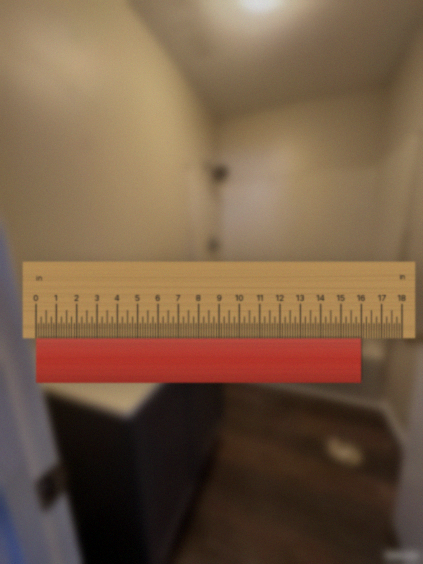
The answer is 16 in
